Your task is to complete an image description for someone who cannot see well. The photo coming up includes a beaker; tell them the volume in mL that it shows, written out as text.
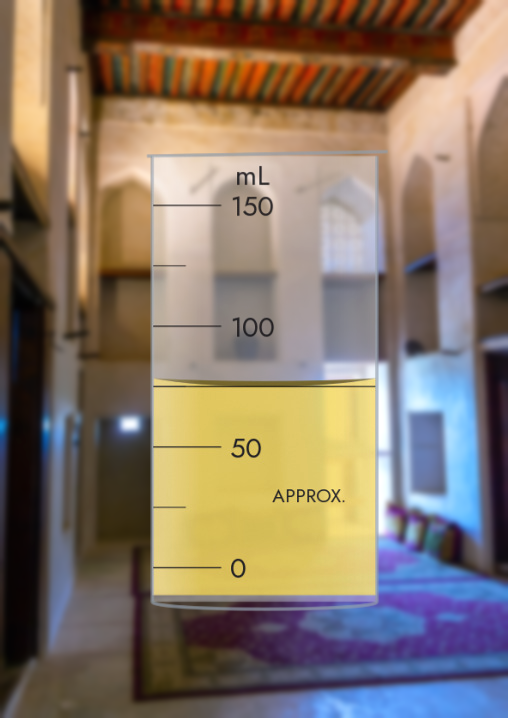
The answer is 75 mL
